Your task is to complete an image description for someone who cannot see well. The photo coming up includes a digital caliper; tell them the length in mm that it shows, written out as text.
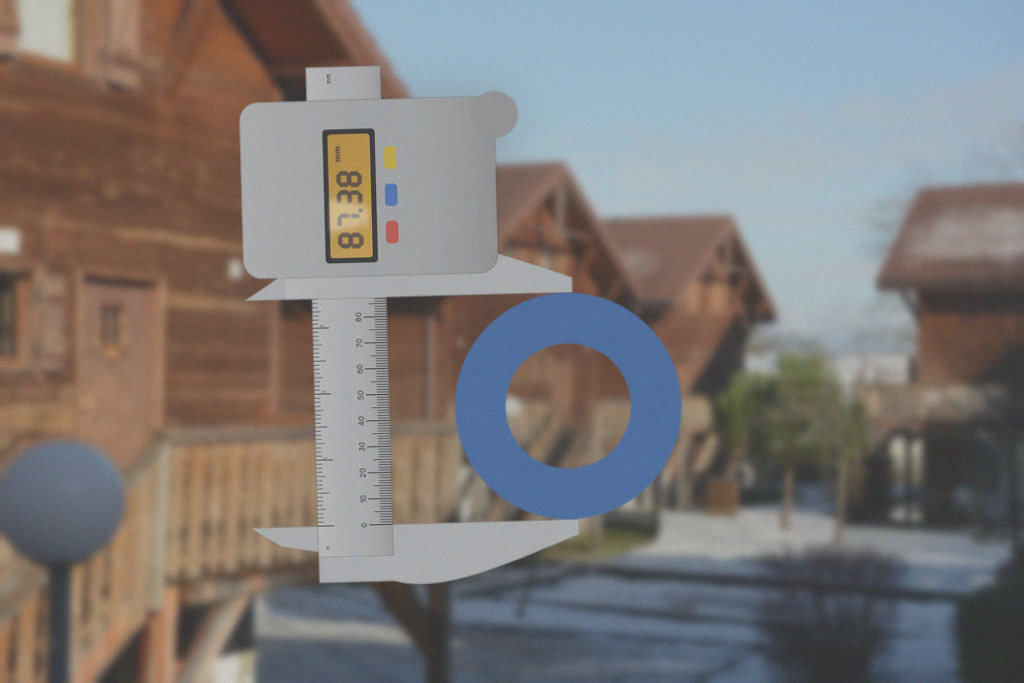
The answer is 87.38 mm
